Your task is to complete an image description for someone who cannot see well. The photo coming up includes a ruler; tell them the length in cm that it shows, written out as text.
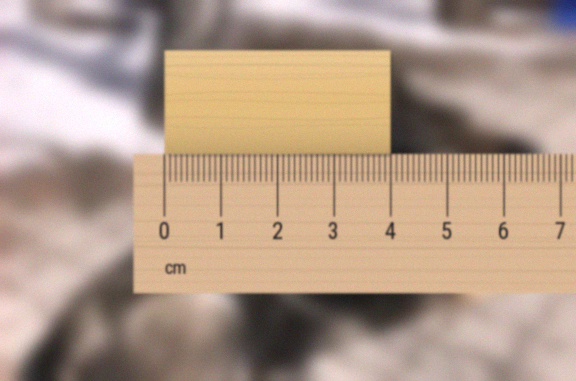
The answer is 4 cm
